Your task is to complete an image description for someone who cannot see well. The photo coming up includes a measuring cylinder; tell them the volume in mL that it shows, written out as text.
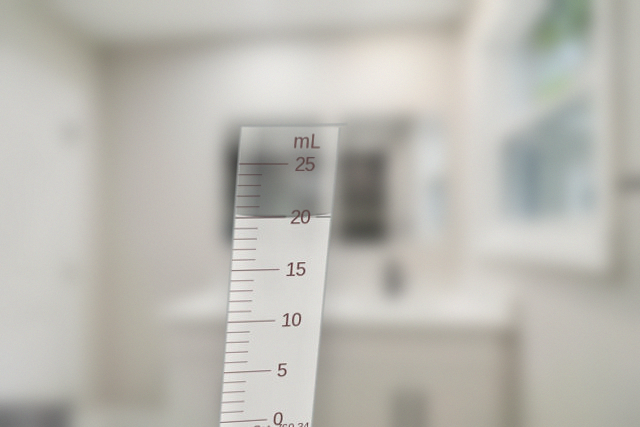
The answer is 20 mL
